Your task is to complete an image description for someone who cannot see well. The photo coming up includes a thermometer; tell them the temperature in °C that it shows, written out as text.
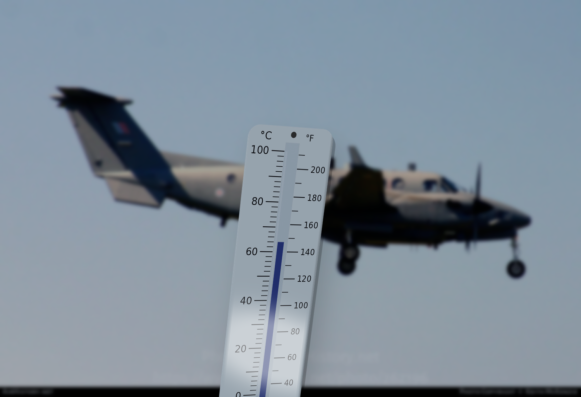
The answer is 64 °C
